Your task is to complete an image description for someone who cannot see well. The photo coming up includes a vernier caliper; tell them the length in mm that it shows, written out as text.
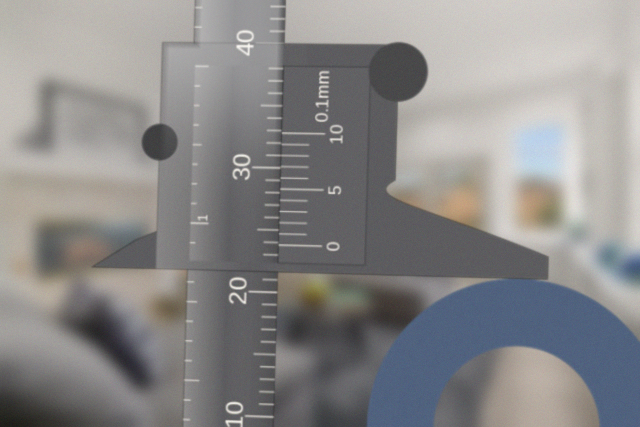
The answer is 23.8 mm
